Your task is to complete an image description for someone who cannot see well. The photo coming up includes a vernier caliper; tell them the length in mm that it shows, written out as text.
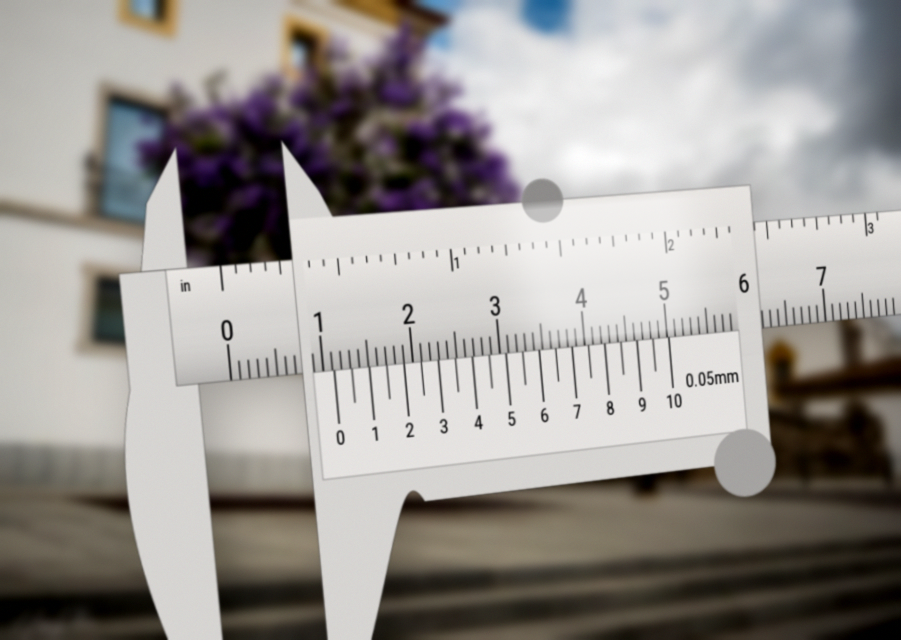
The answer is 11.2 mm
